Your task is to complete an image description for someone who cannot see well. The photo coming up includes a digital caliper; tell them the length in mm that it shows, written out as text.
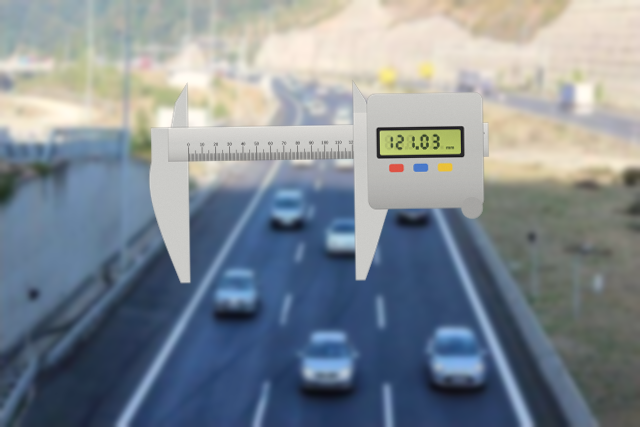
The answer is 121.03 mm
